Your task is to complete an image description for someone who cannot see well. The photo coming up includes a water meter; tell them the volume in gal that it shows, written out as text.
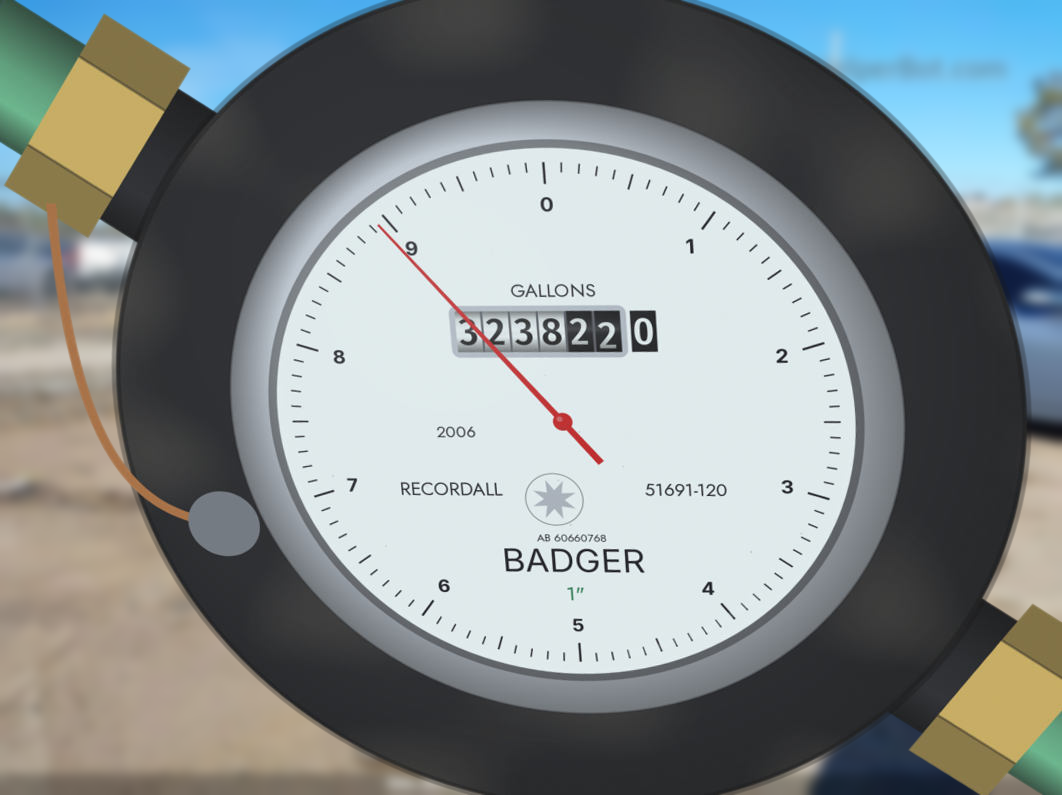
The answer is 3238218.9 gal
